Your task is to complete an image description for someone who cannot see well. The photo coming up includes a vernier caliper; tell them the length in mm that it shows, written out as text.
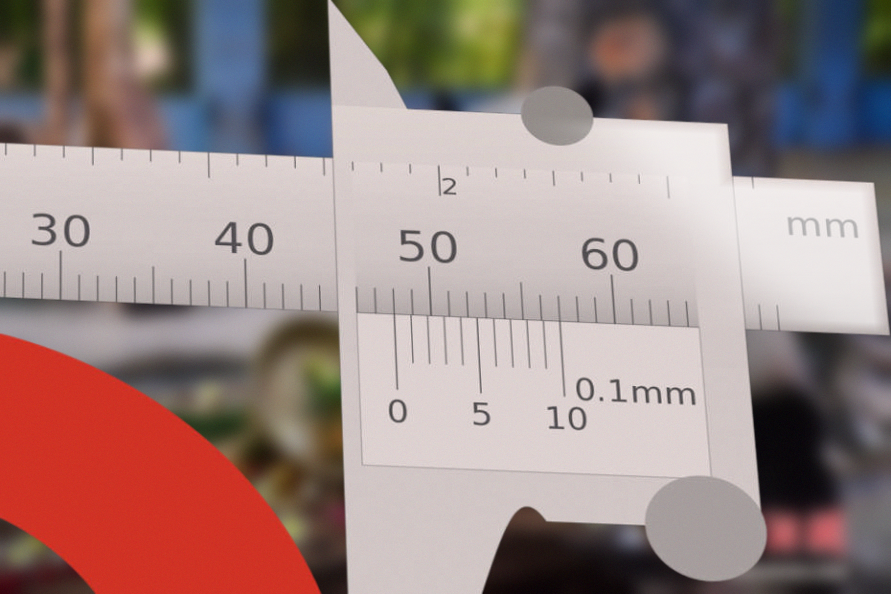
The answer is 48.0 mm
